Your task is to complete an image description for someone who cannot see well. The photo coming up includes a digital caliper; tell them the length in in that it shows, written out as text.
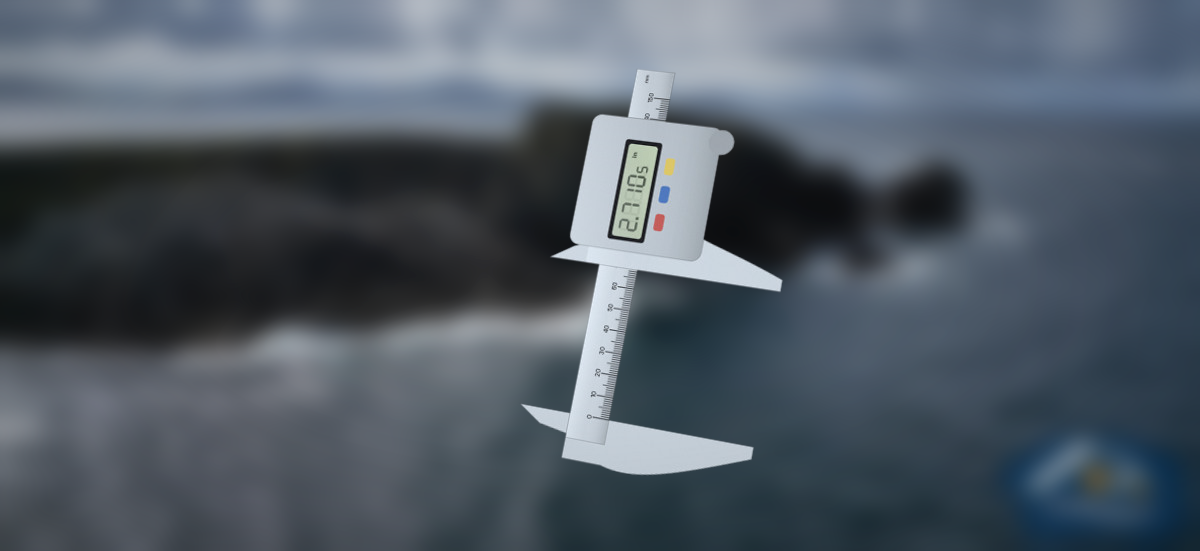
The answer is 2.7105 in
